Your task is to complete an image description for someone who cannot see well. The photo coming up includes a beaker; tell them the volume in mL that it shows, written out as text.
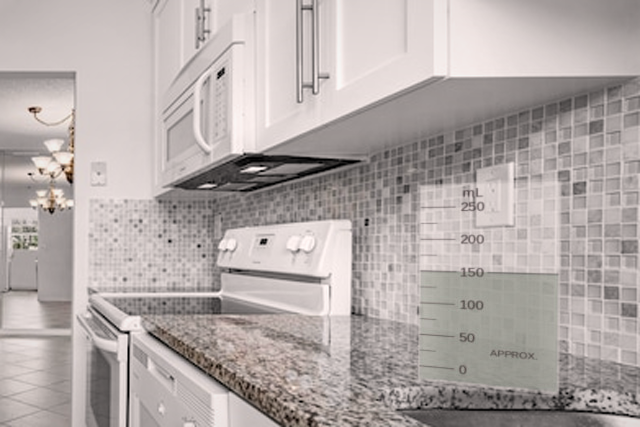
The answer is 150 mL
